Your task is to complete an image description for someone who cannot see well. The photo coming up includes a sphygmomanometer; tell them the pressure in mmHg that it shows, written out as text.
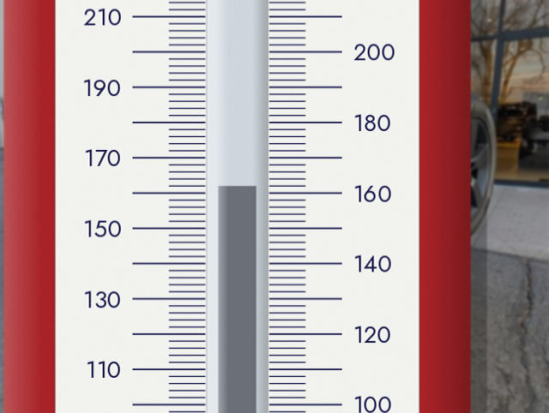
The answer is 162 mmHg
